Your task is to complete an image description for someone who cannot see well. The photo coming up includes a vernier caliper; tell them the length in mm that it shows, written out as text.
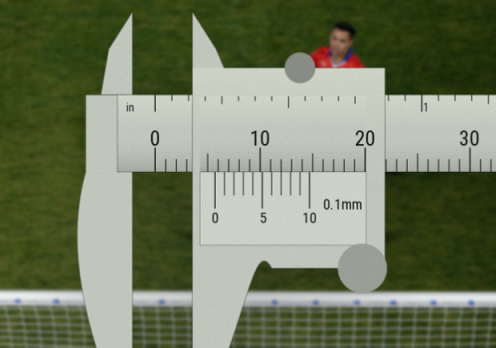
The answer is 5.7 mm
